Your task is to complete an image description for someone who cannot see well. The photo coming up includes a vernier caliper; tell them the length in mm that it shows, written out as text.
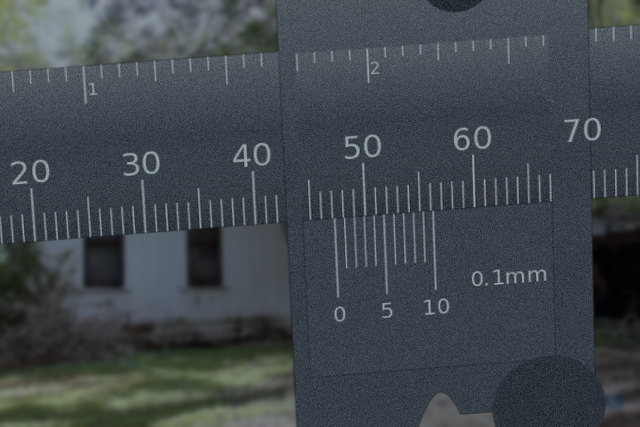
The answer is 47.2 mm
